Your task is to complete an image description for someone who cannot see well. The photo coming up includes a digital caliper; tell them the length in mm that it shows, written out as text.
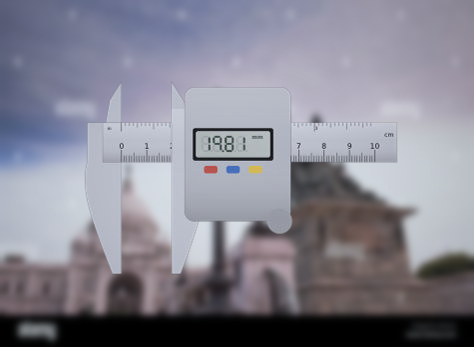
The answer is 19.81 mm
